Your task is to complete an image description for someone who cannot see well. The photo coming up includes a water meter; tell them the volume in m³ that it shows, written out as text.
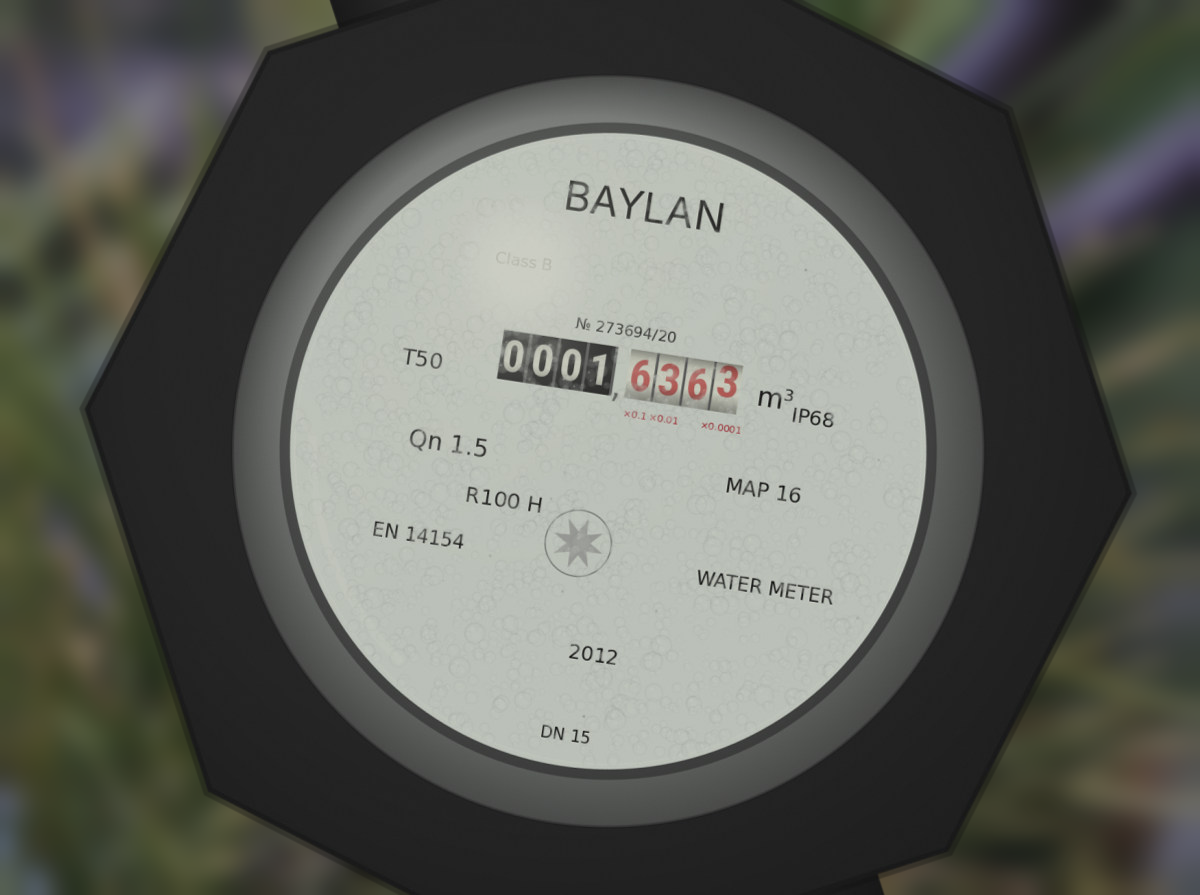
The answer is 1.6363 m³
